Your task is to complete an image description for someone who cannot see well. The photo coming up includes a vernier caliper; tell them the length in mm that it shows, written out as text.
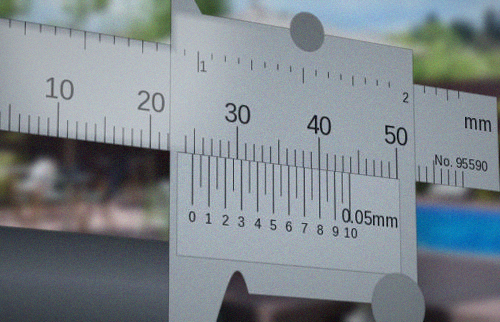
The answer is 24.8 mm
